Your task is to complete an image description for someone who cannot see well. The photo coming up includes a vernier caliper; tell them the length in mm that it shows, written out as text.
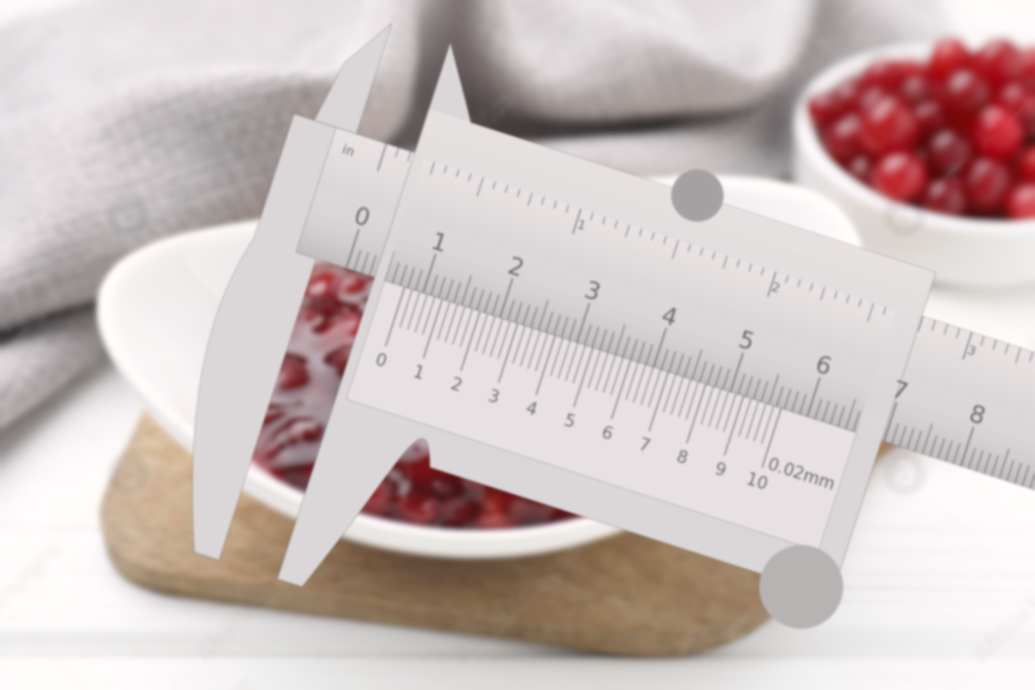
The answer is 7.6 mm
